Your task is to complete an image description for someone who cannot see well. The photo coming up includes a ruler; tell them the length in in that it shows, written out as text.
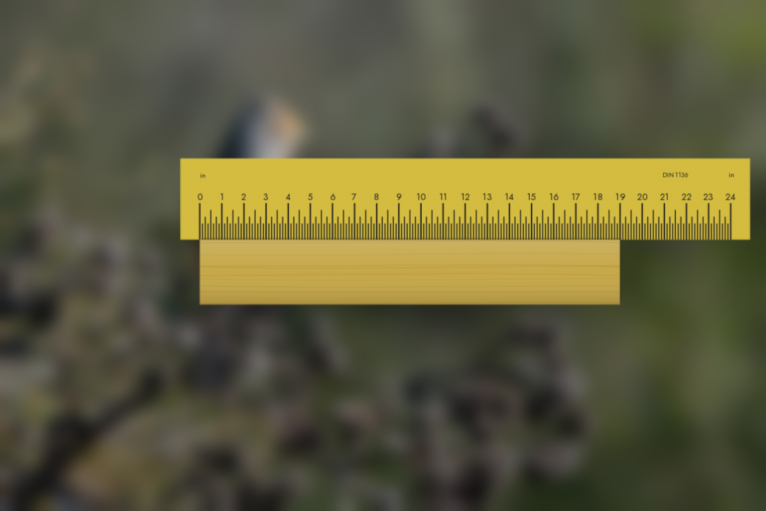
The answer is 19 in
